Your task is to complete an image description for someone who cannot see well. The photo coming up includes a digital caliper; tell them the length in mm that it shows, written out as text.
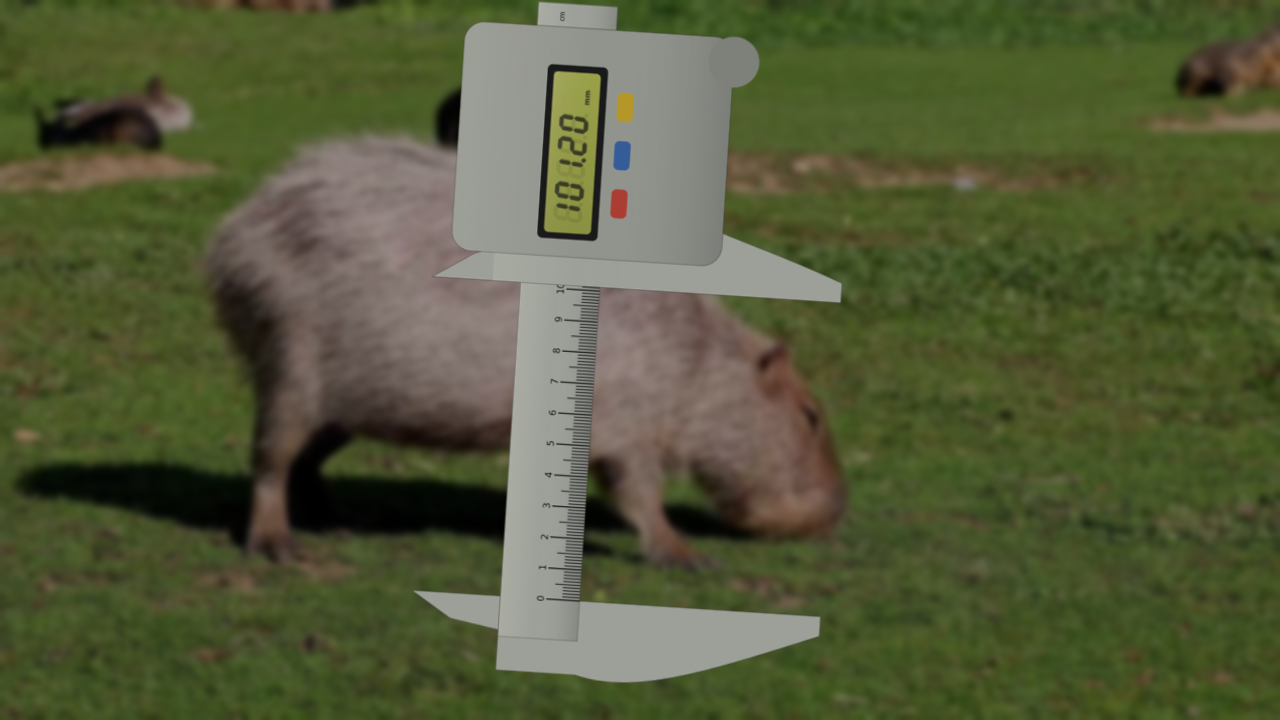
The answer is 101.20 mm
